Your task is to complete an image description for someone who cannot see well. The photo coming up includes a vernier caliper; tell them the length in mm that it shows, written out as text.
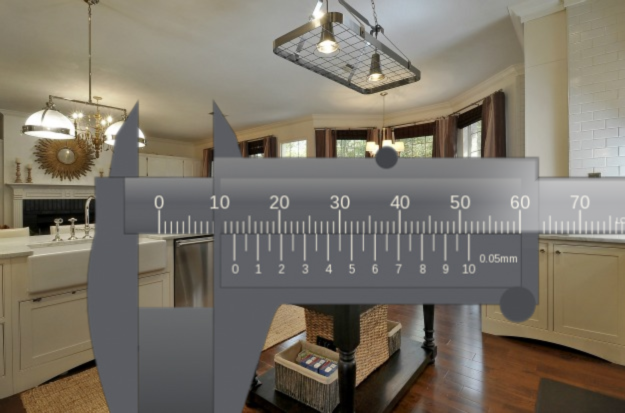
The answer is 12.5 mm
